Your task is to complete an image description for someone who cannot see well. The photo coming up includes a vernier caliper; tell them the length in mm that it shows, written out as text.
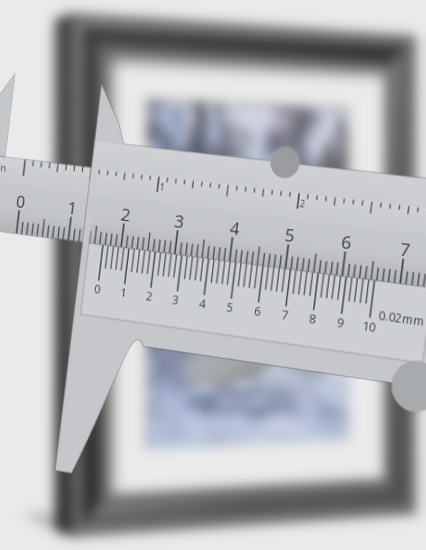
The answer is 16.6 mm
